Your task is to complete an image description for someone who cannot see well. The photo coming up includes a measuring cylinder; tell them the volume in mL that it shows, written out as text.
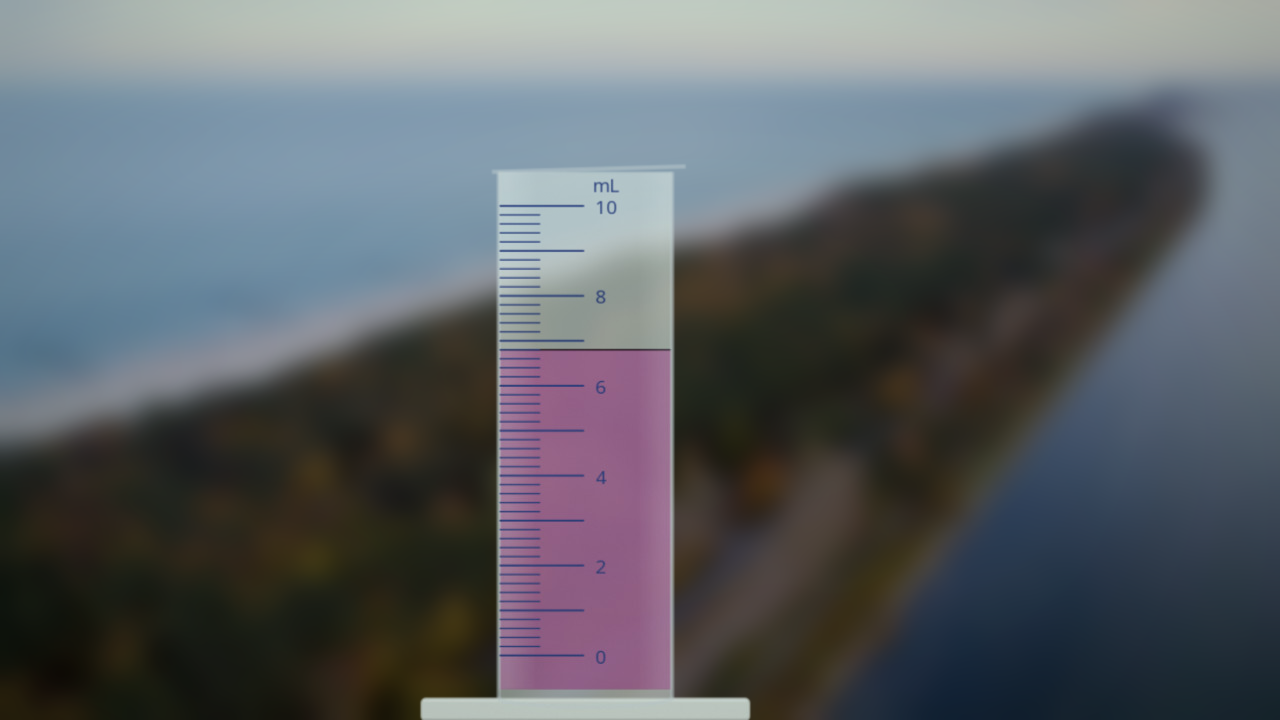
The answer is 6.8 mL
